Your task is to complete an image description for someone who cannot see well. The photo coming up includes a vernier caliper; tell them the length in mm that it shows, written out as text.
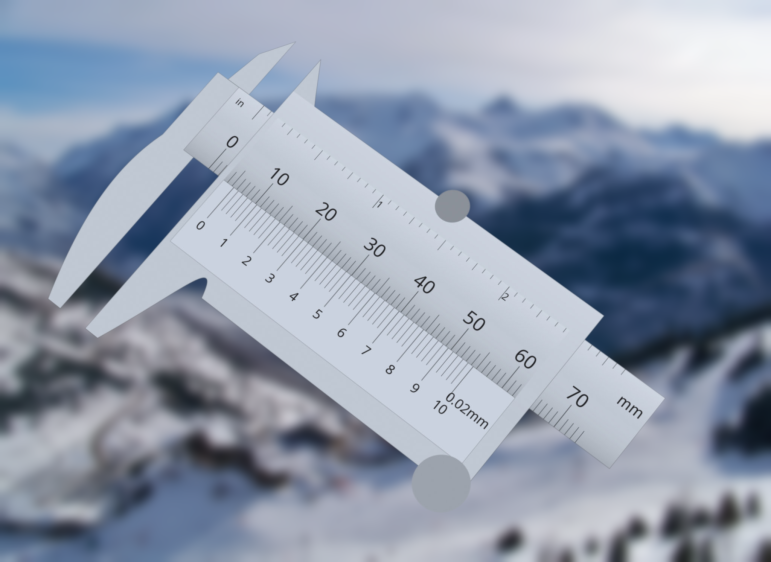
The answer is 5.4 mm
